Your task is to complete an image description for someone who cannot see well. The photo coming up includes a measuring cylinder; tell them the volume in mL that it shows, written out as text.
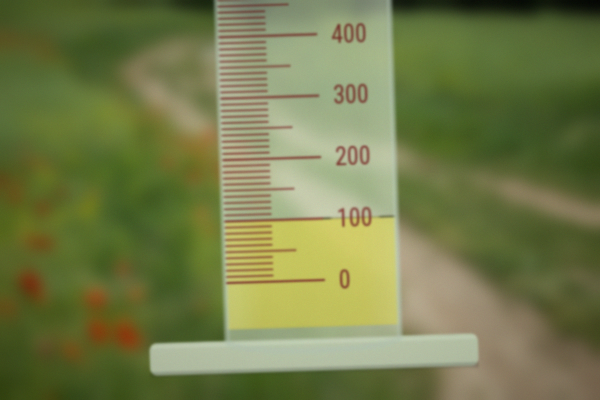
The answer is 100 mL
